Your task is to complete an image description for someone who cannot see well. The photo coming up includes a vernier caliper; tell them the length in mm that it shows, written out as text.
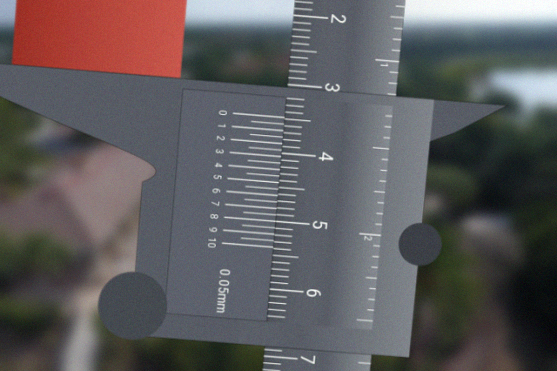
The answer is 34.8 mm
